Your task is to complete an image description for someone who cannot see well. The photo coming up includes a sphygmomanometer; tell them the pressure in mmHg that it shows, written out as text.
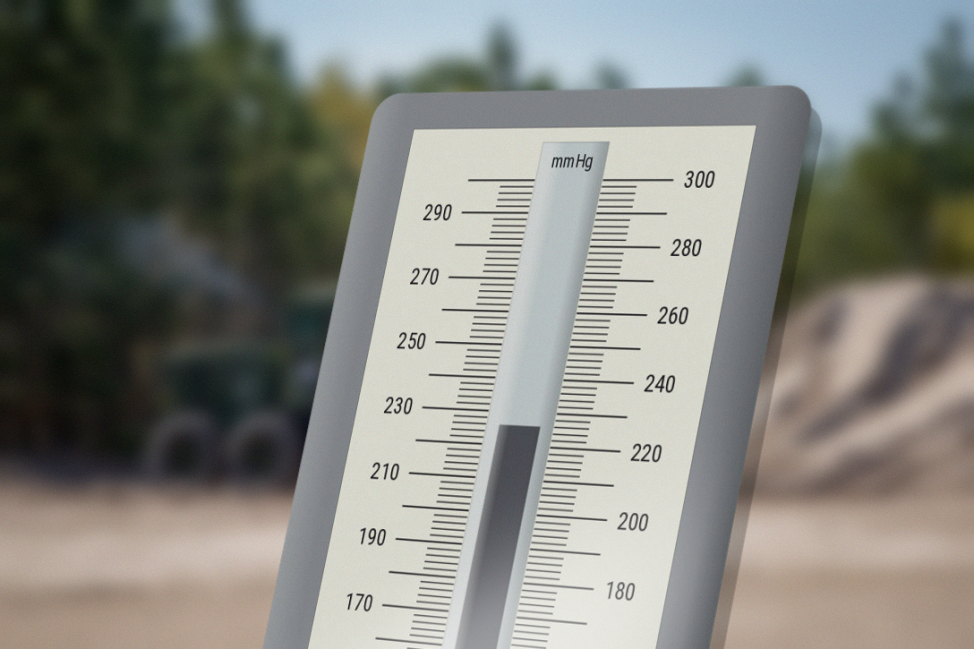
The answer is 226 mmHg
